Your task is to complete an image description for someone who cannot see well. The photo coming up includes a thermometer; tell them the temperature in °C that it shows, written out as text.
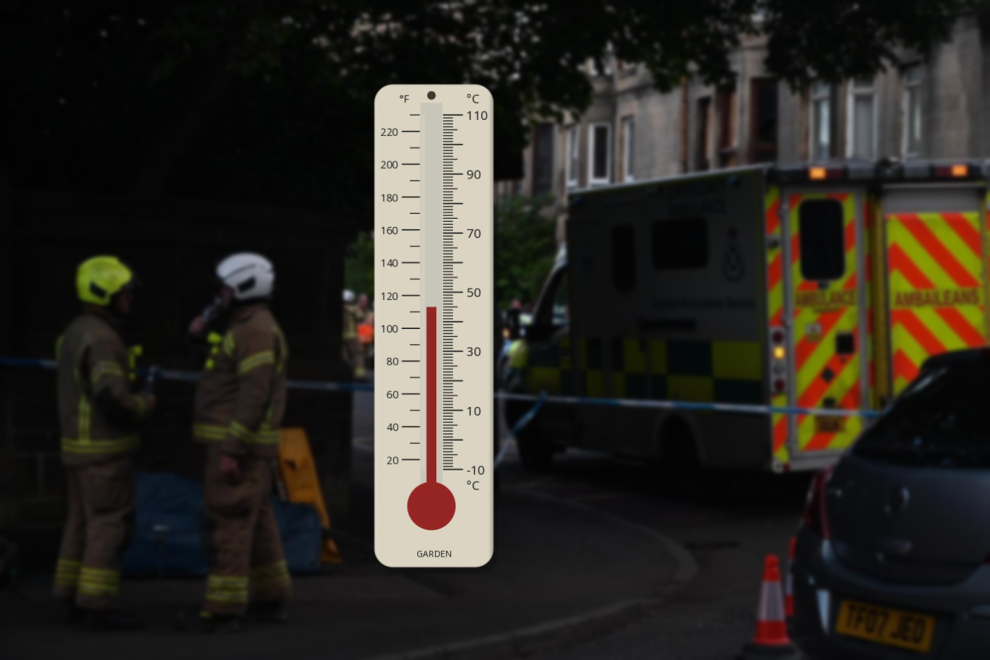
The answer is 45 °C
